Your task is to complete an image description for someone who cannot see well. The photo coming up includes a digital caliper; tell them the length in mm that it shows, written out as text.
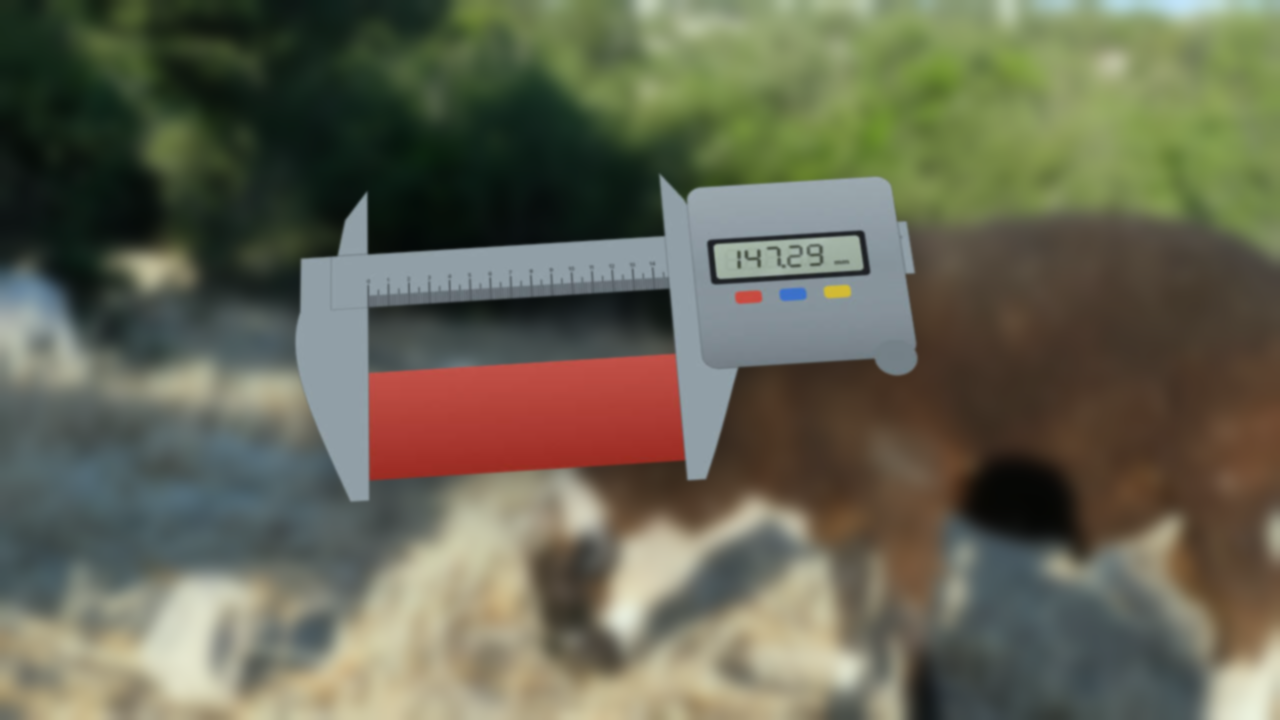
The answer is 147.29 mm
